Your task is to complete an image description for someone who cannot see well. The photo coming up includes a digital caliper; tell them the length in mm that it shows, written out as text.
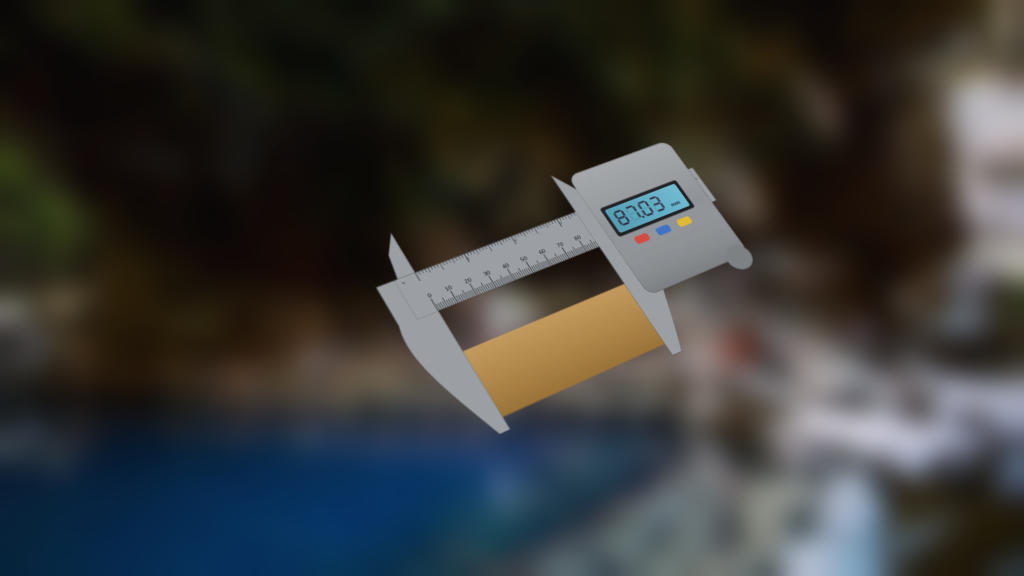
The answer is 87.03 mm
